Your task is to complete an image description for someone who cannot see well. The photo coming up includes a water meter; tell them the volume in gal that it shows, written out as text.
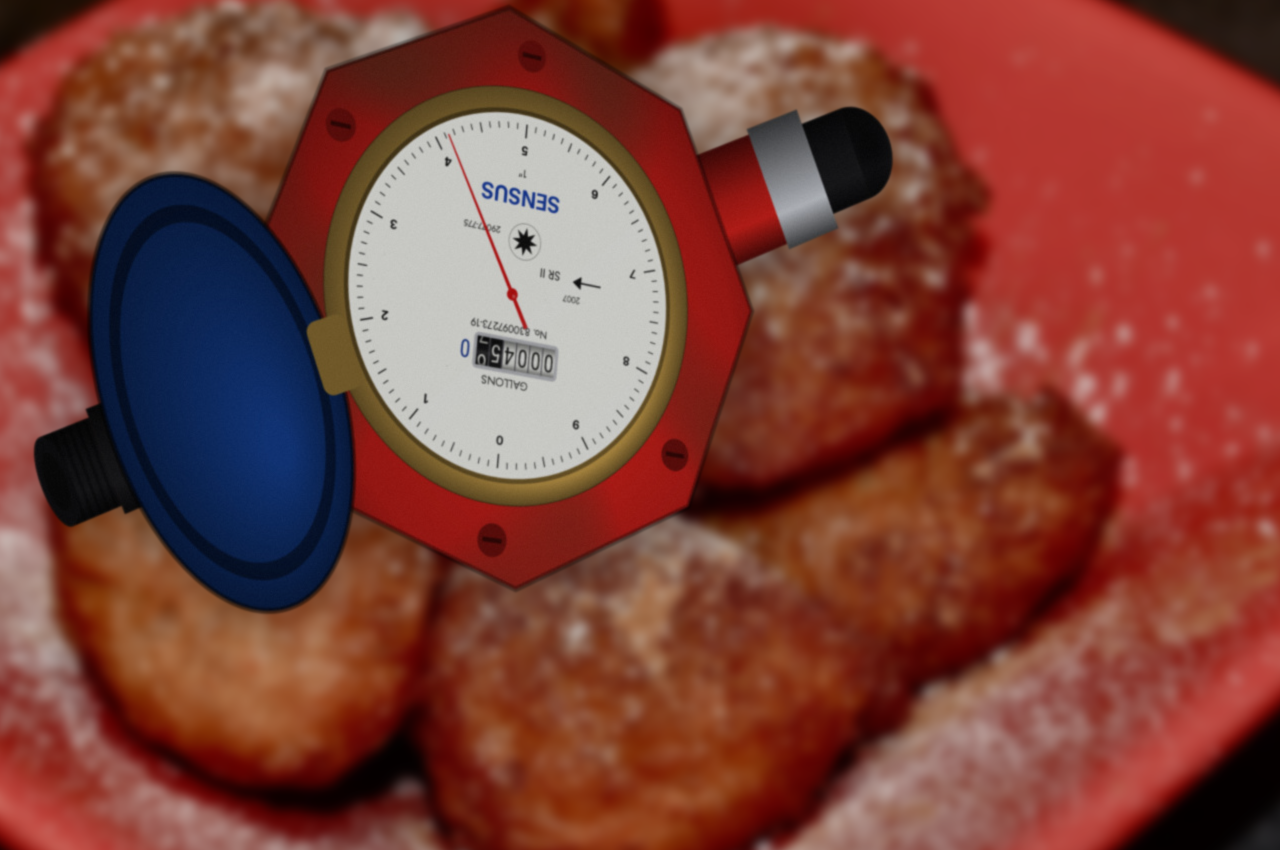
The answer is 4564.1 gal
